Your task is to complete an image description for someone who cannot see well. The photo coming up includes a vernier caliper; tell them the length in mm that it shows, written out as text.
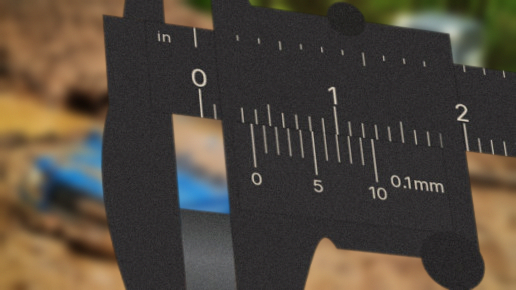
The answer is 3.6 mm
